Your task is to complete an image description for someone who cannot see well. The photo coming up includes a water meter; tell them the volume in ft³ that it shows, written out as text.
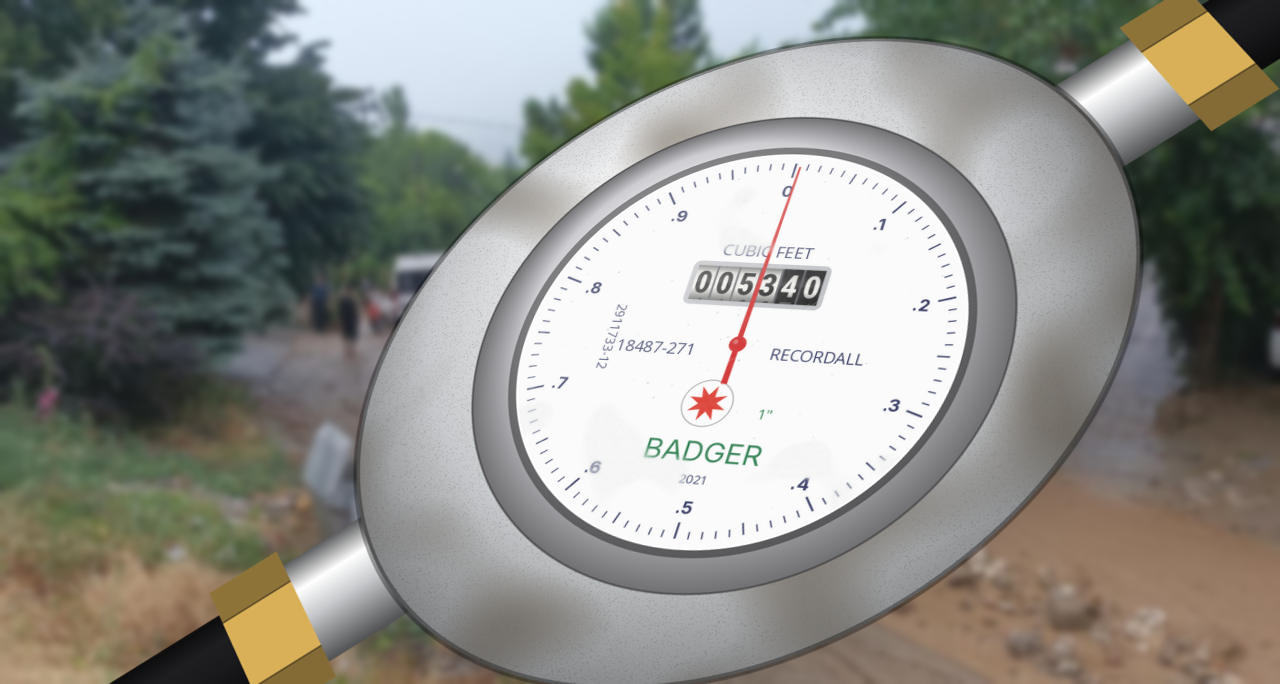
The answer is 5340.00 ft³
